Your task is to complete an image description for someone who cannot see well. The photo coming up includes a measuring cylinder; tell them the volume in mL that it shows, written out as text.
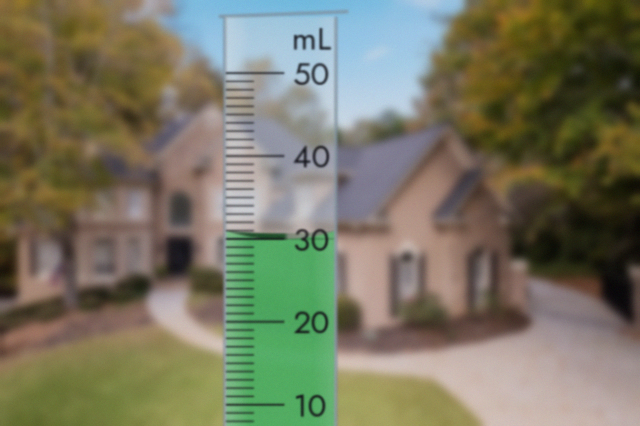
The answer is 30 mL
